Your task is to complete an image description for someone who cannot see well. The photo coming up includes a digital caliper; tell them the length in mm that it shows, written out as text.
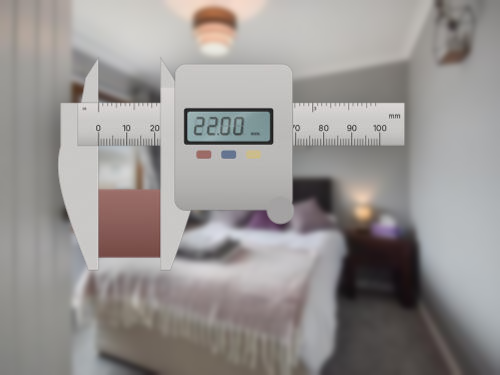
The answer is 22.00 mm
